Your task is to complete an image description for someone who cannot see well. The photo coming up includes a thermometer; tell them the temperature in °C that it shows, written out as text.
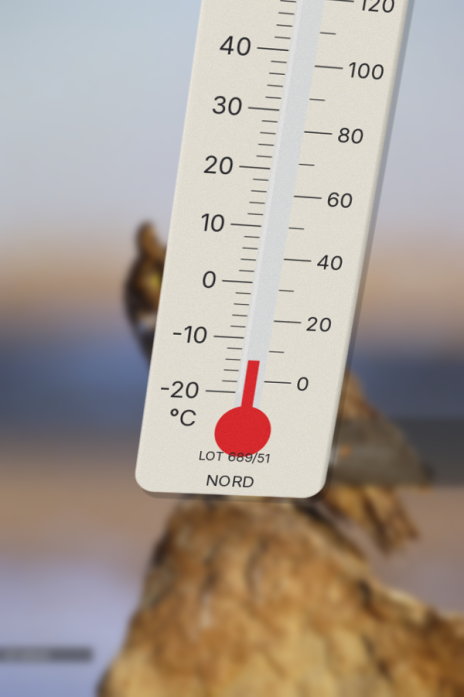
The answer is -14 °C
